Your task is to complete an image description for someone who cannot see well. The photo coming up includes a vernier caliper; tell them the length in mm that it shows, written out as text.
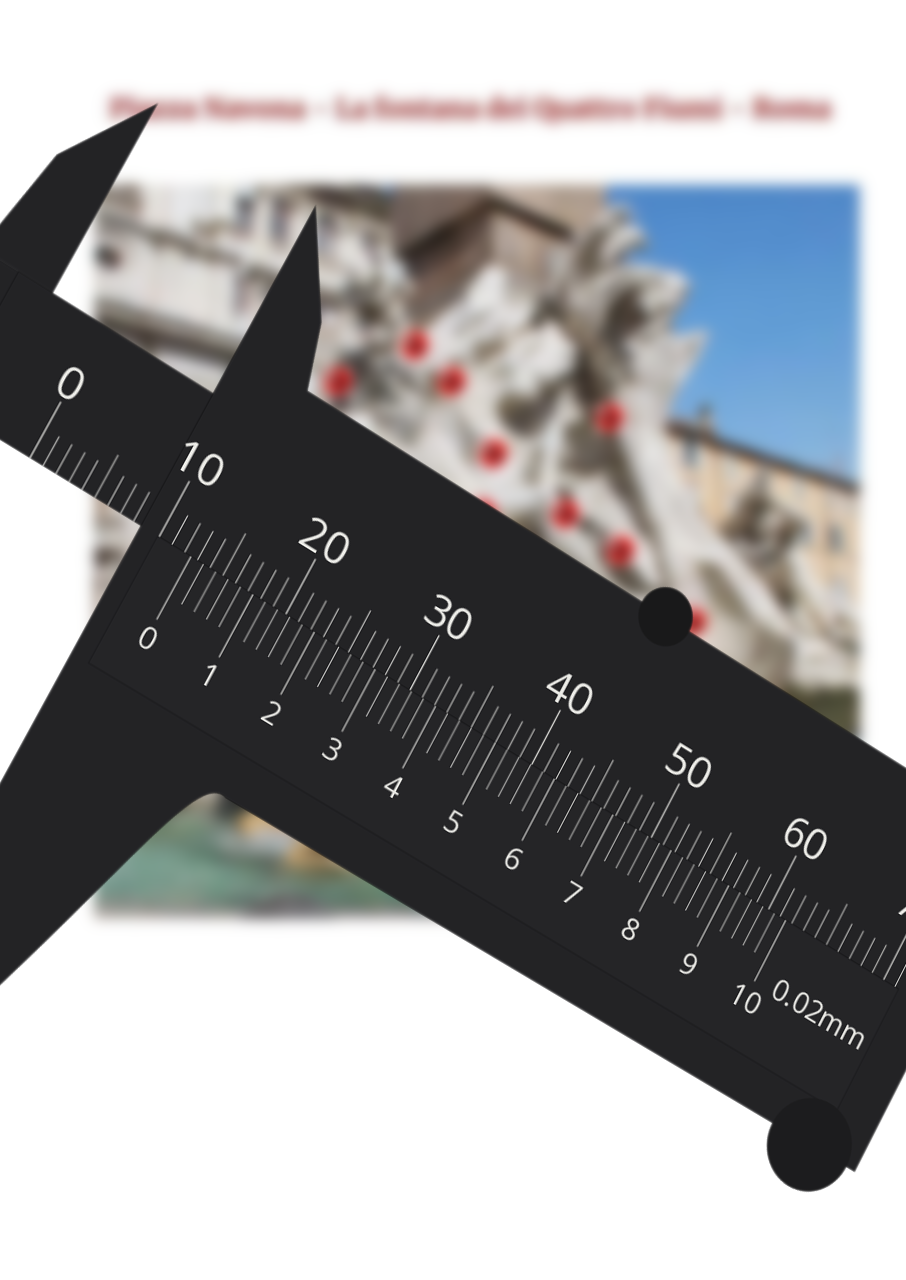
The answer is 12.5 mm
